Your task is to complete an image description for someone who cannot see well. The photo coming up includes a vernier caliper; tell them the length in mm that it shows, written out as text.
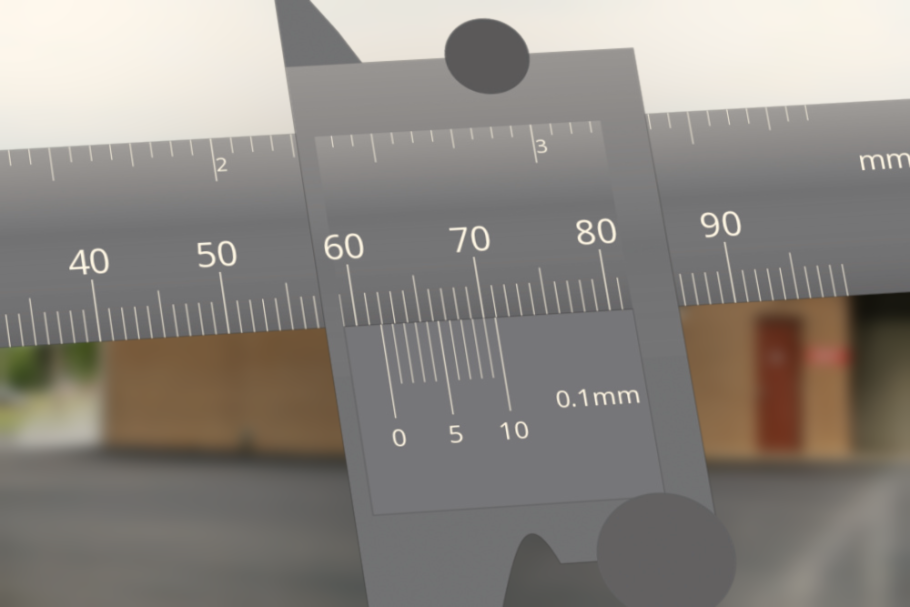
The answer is 61.9 mm
